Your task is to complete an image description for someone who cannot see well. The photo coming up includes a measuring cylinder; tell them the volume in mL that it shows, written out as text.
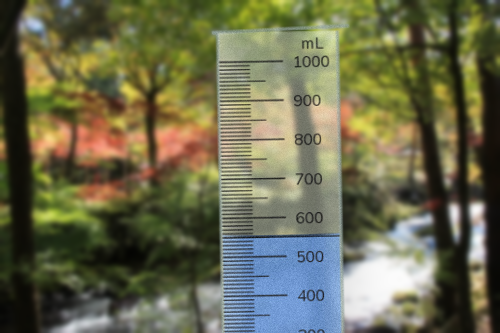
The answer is 550 mL
